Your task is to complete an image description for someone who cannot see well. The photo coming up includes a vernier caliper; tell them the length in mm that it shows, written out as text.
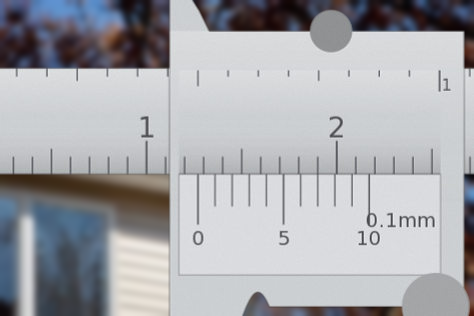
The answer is 12.7 mm
